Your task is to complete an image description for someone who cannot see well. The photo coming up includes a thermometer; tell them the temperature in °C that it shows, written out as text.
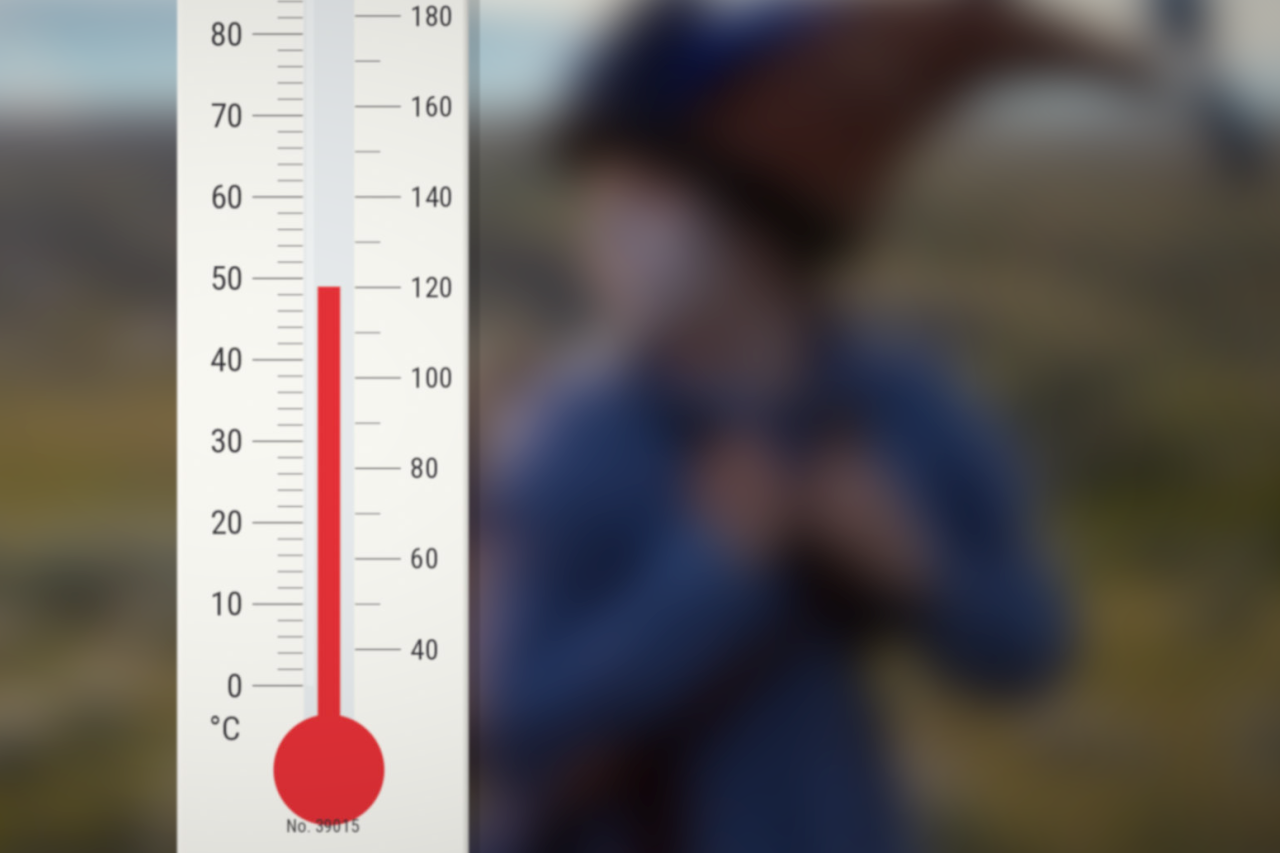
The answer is 49 °C
